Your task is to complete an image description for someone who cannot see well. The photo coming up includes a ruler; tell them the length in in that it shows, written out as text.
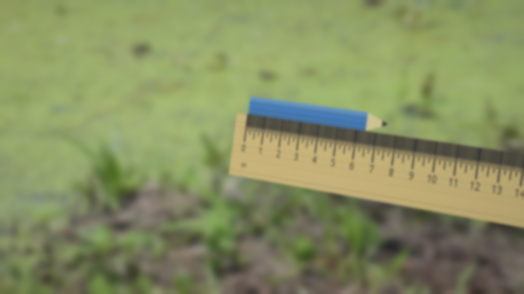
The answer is 7.5 in
